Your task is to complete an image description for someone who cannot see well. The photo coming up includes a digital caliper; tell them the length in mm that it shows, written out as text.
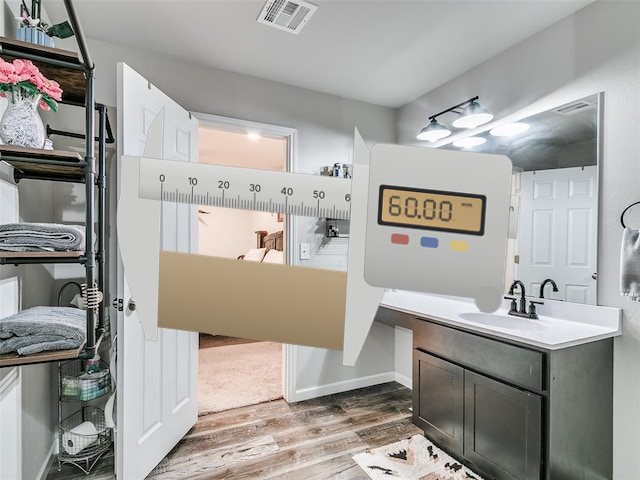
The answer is 60.00 mm
